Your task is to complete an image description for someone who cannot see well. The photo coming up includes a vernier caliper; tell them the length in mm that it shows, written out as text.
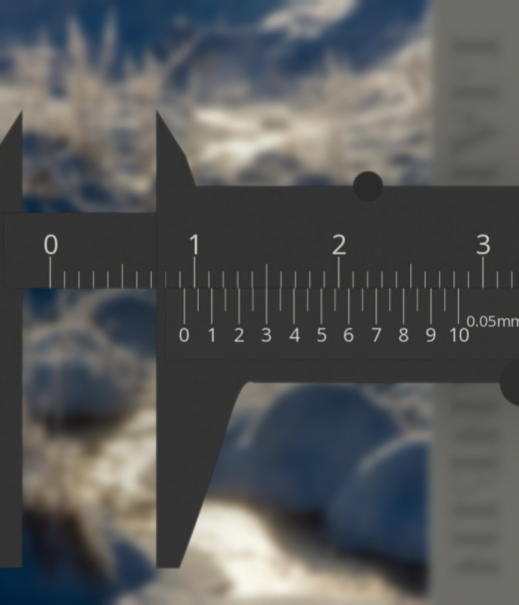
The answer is 9.3 mm
